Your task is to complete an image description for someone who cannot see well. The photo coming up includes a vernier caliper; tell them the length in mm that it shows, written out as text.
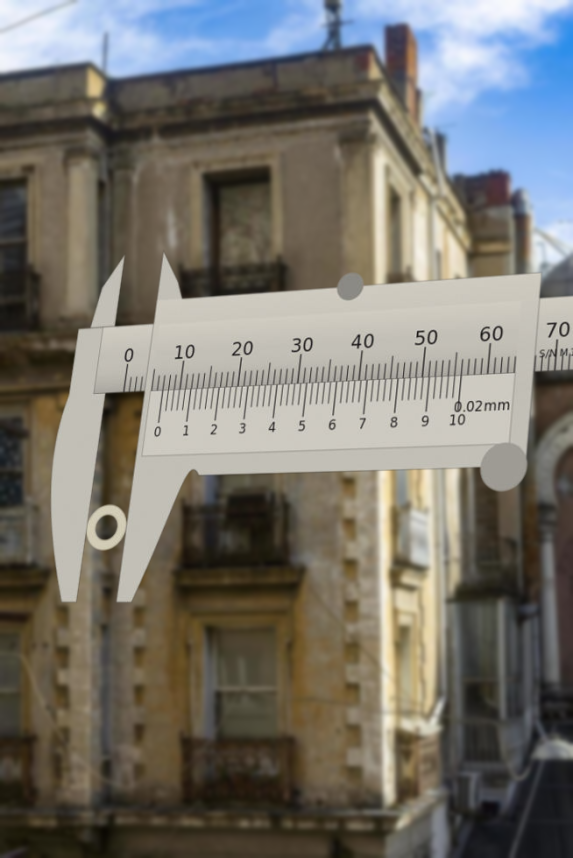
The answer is 7.0 mm
